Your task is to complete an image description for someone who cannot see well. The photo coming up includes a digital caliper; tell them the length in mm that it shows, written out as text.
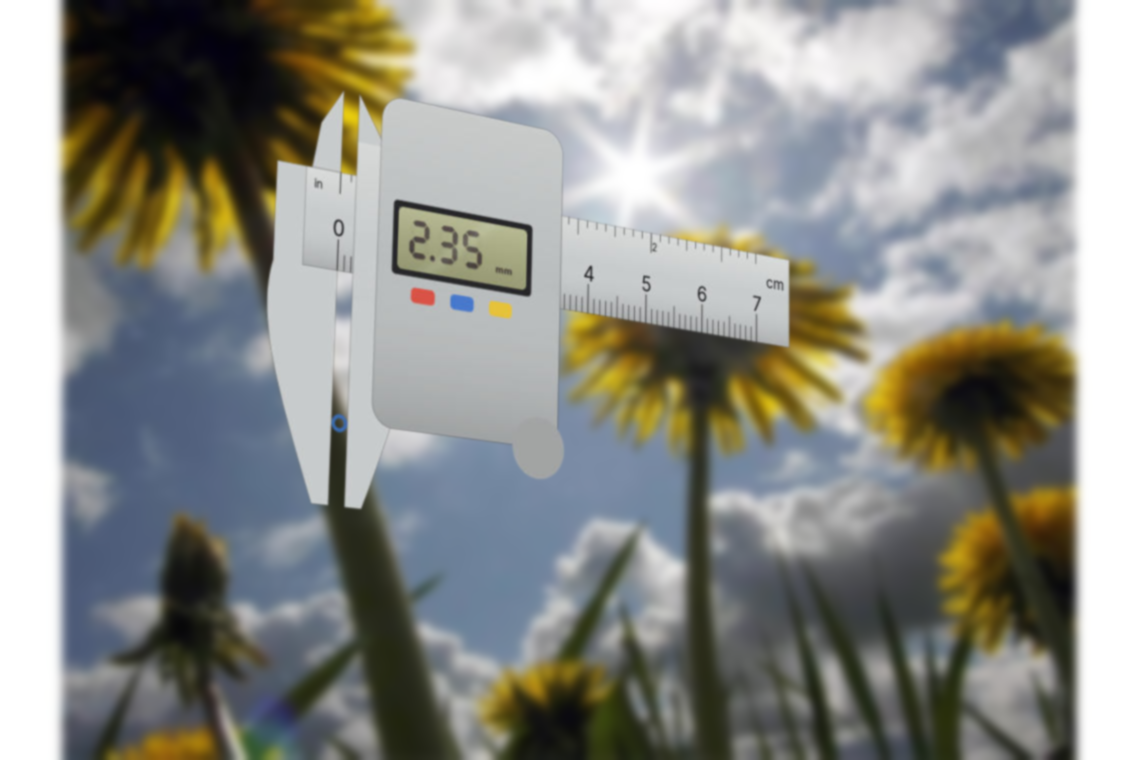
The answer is 2.35 mm
